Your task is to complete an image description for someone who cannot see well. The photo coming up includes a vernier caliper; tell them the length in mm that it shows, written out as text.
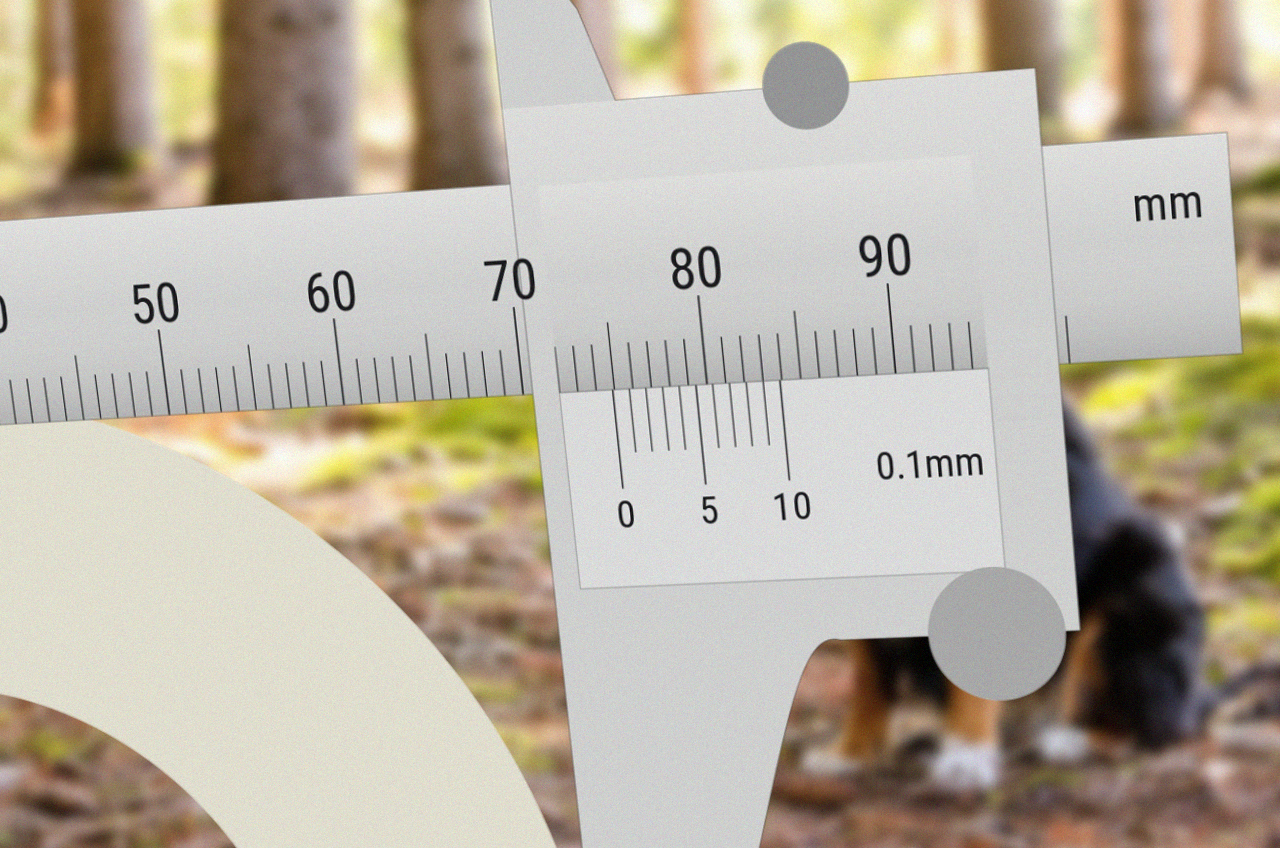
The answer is 74.9 mm
